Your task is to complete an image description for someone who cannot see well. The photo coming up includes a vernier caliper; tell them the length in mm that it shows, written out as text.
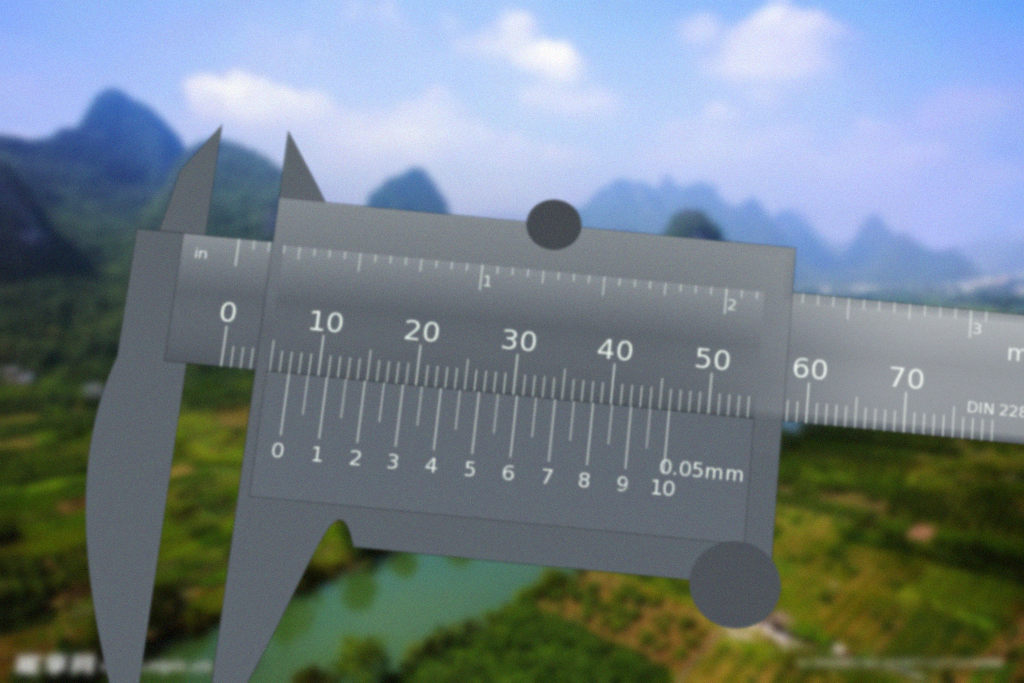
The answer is 7.0 mm
